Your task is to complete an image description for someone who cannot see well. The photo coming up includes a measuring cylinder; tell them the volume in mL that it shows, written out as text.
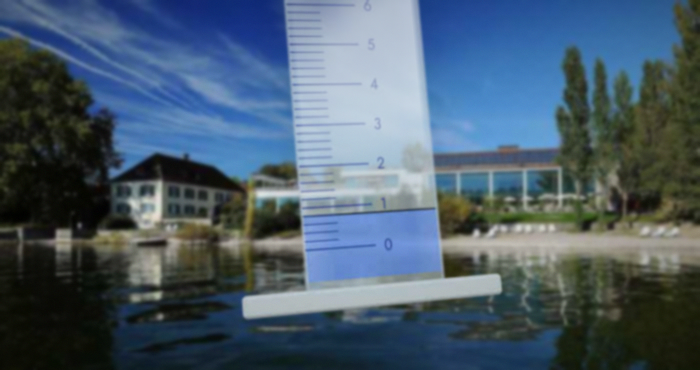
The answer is 0.8 mL
